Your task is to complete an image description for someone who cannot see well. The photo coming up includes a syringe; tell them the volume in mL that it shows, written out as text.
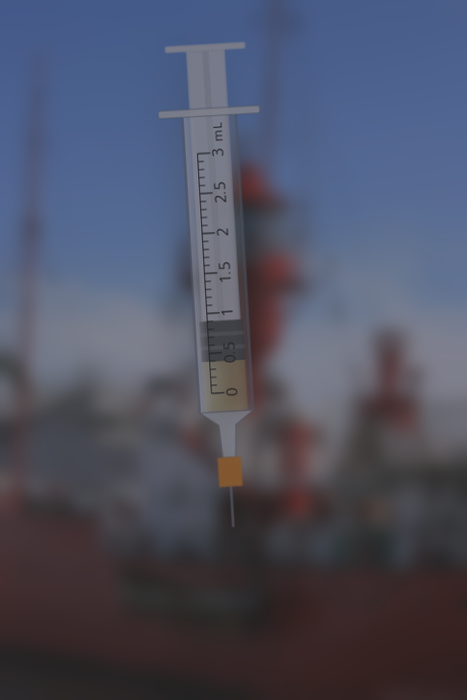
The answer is 0.4 mL
